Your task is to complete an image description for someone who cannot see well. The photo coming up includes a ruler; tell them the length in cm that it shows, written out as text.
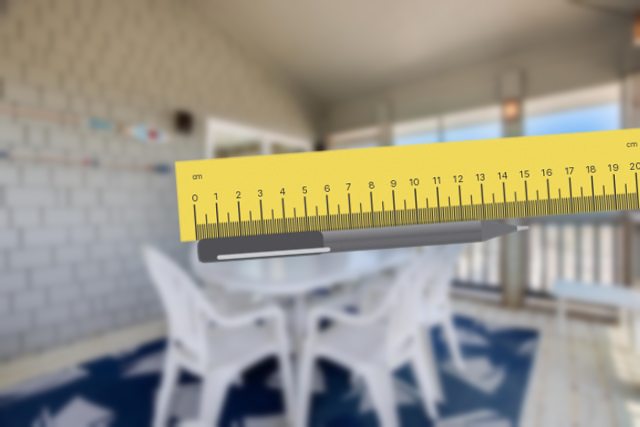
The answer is 15 cm
